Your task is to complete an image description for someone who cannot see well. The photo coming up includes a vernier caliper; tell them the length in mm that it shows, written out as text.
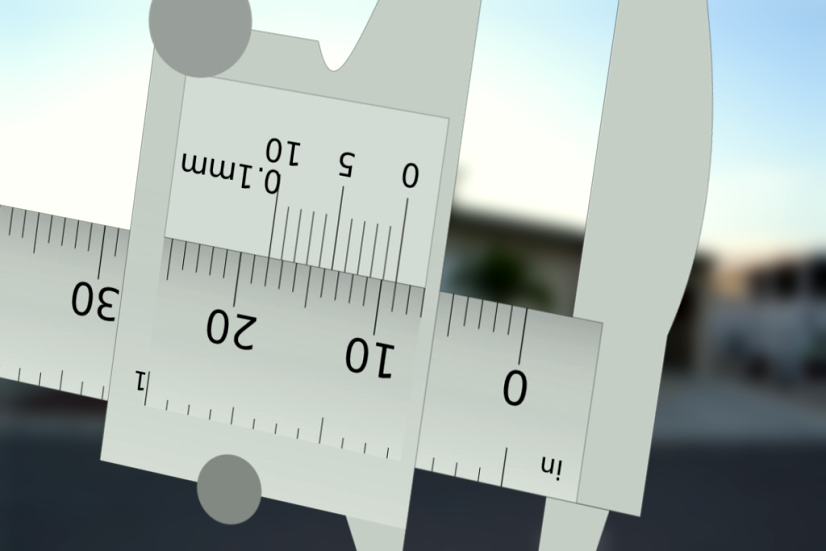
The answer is 9.0 mm
